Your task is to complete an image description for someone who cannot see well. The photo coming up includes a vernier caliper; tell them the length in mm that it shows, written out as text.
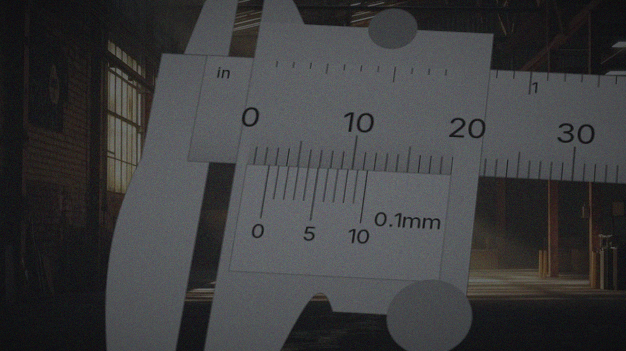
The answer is 2.4 mm
